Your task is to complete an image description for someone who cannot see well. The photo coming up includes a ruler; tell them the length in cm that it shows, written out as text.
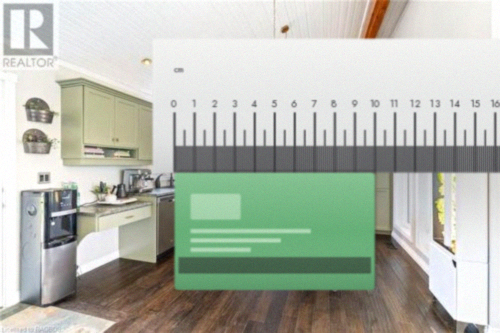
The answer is 10 cm
